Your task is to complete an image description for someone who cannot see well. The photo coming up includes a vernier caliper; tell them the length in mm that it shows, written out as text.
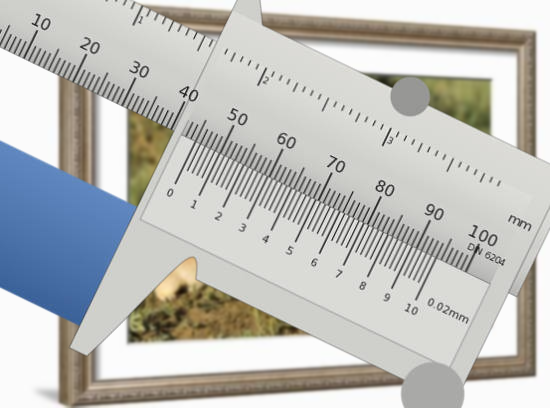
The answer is 45.0 mm
